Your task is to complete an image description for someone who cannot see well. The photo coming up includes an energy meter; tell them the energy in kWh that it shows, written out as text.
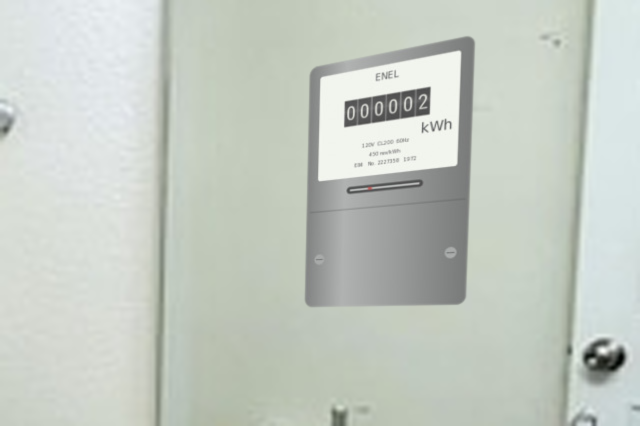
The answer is 2 kWh
